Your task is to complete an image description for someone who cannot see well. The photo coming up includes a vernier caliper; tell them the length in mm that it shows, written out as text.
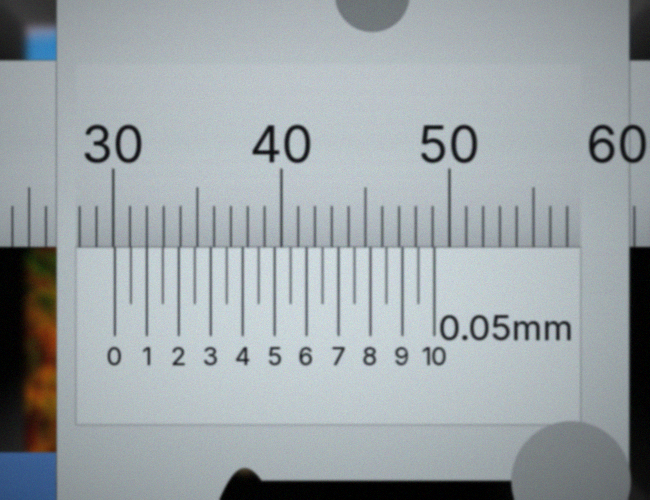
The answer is 30.1 mm
